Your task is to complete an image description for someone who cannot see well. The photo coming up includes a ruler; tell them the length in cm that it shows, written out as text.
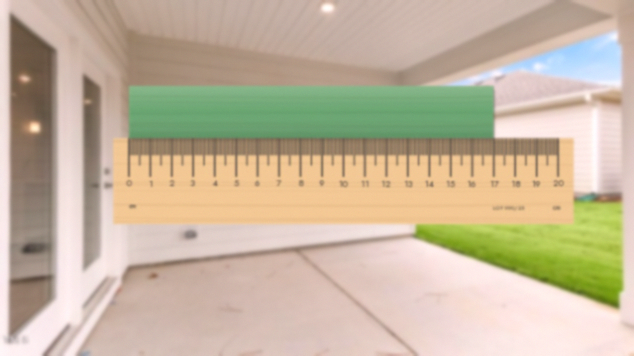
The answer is 17 cm
